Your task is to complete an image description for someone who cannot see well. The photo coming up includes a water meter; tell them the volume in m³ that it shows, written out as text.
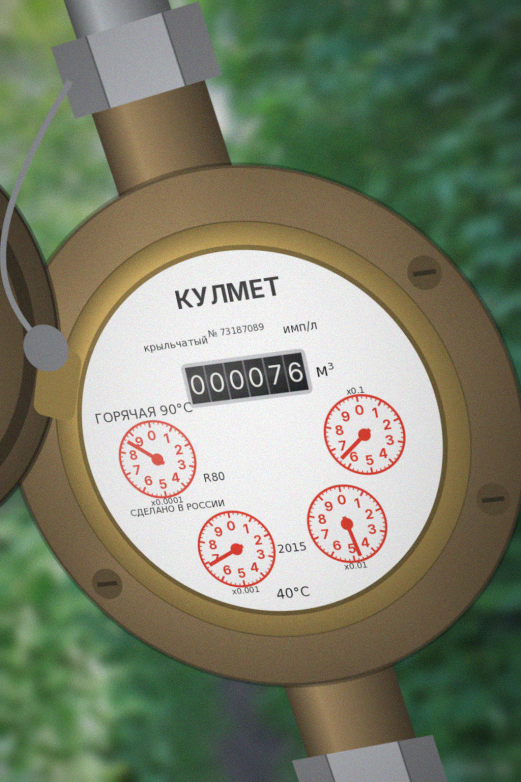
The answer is 76.6468 m³
